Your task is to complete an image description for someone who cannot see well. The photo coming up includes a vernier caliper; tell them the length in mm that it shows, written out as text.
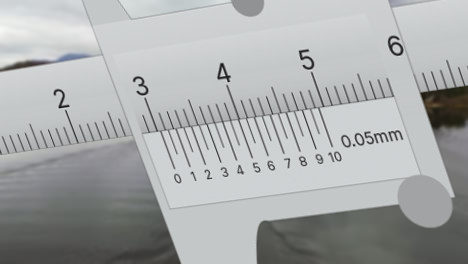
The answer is 30.4 mm
